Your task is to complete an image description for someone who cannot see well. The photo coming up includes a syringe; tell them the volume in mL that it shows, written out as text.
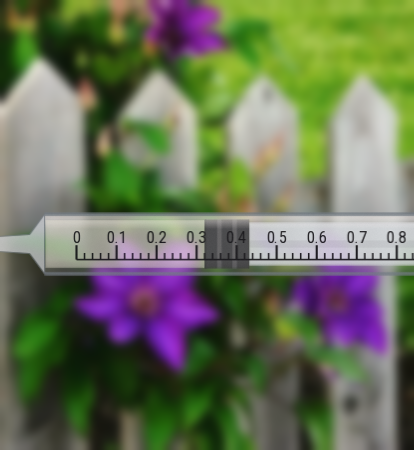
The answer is 0.32 mL
